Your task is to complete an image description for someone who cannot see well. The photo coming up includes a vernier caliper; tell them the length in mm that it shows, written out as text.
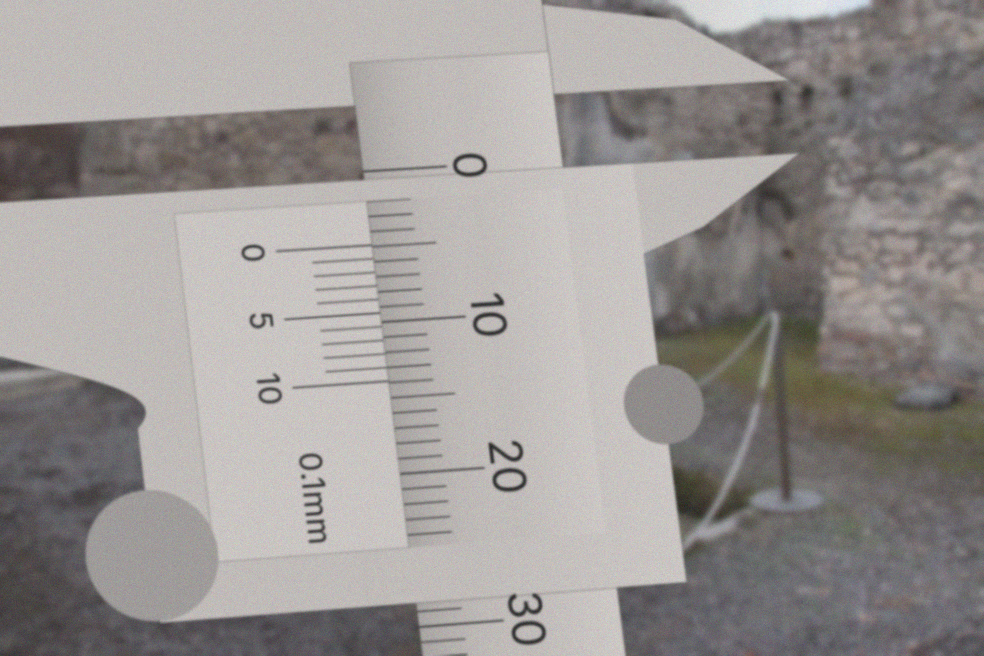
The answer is 4.9 mm
